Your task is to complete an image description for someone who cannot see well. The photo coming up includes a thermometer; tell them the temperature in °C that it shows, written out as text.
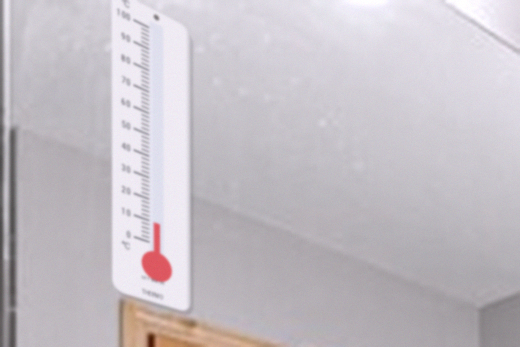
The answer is 10 °C
